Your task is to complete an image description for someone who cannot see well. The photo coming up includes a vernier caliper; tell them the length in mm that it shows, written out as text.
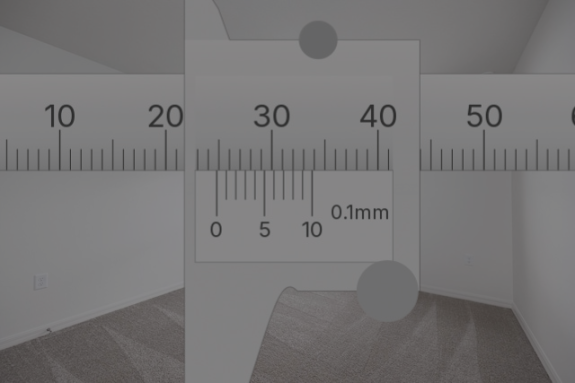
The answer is 24.8 mm
